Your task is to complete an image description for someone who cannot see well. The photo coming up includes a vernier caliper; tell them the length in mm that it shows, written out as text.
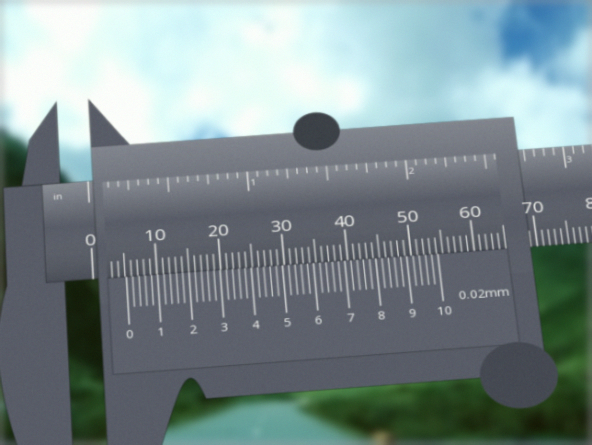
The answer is 5.2 mm
